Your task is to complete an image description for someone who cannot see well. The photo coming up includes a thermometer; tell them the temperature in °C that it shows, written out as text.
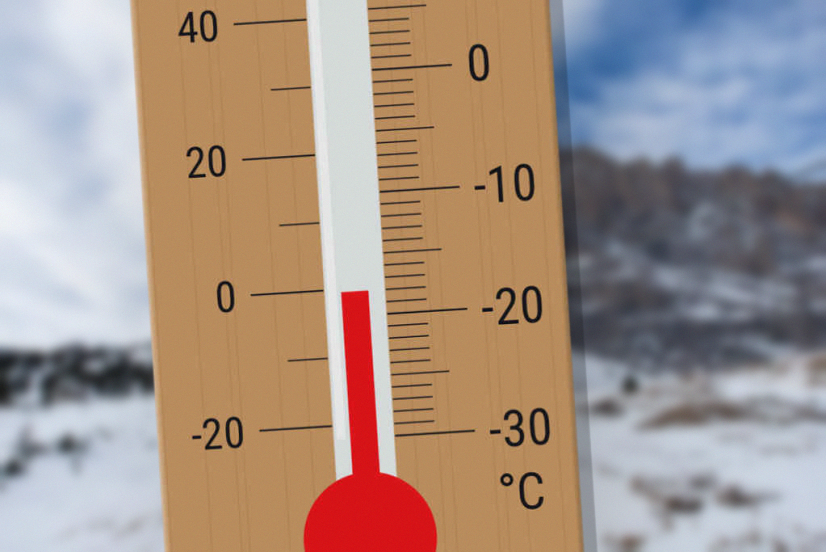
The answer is -18 °C
